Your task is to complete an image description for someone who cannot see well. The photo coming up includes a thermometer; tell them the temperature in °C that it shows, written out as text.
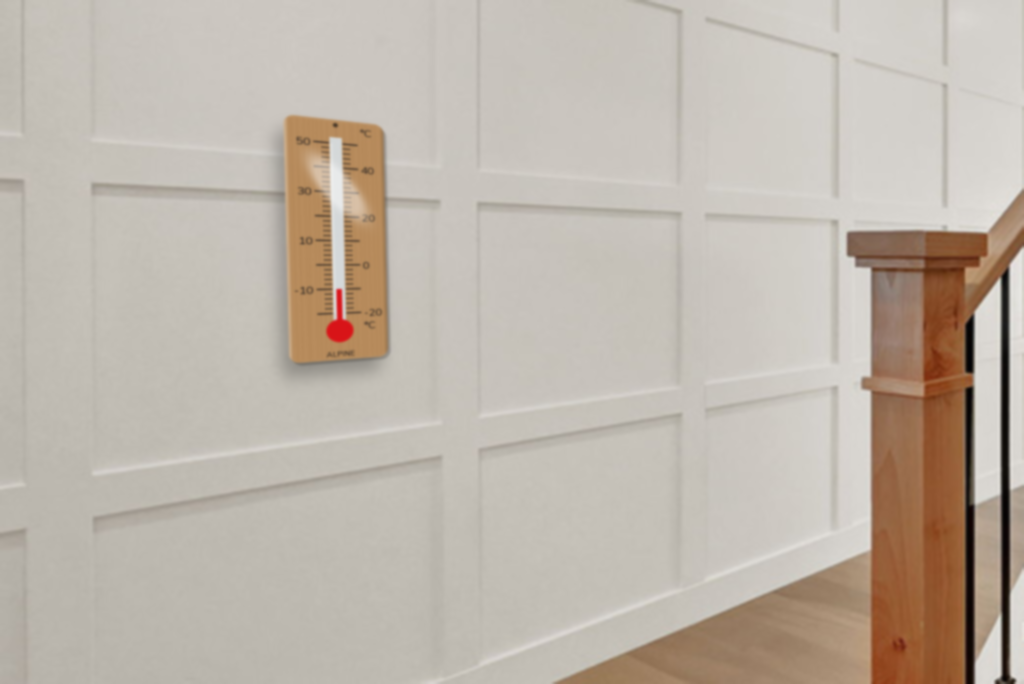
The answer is -10 °C
